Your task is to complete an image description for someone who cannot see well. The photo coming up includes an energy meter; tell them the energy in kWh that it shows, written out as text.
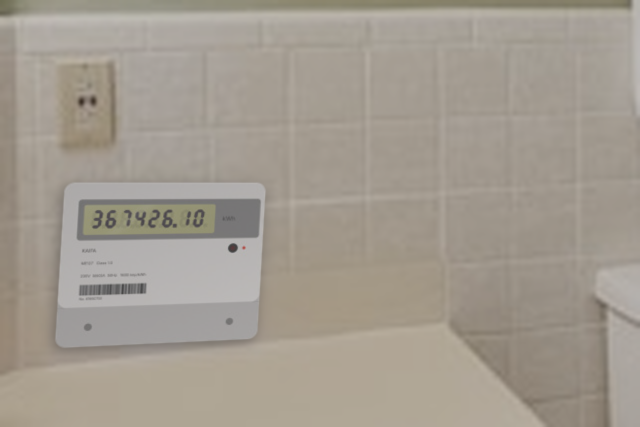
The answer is 367426.10 kWh
